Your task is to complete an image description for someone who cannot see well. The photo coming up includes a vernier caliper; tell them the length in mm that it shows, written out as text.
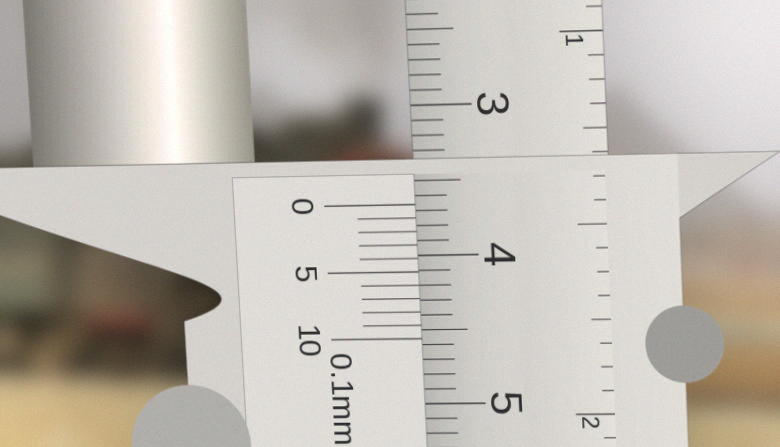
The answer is 36.6 mm
